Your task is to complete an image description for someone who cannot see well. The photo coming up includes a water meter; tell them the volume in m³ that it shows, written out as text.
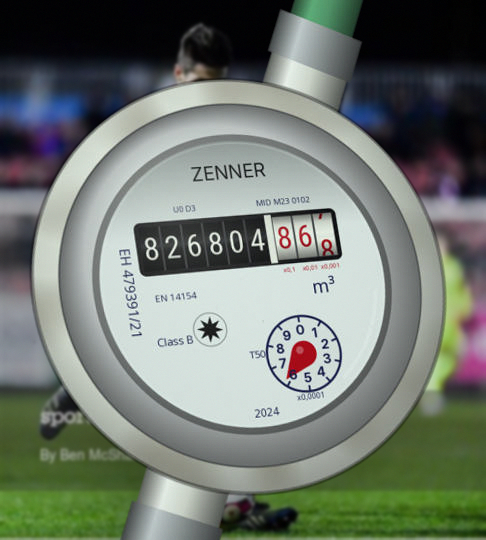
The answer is 826804.8676 m³
